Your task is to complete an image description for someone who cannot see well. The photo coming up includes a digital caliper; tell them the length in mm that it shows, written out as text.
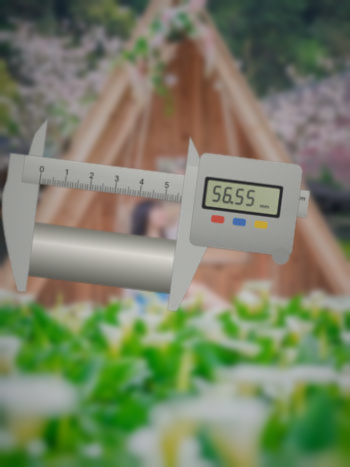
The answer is 56.55 mm
